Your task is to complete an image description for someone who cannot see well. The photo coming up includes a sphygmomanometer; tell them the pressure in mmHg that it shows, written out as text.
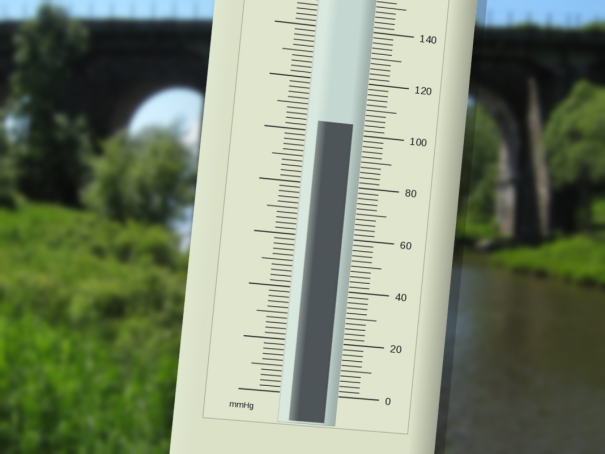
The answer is 104 mmHg
